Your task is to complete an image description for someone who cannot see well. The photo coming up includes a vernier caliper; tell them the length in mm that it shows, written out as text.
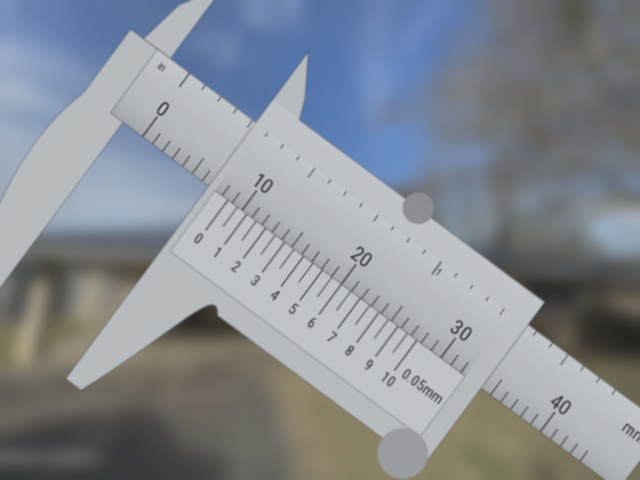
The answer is 8.6 mm
